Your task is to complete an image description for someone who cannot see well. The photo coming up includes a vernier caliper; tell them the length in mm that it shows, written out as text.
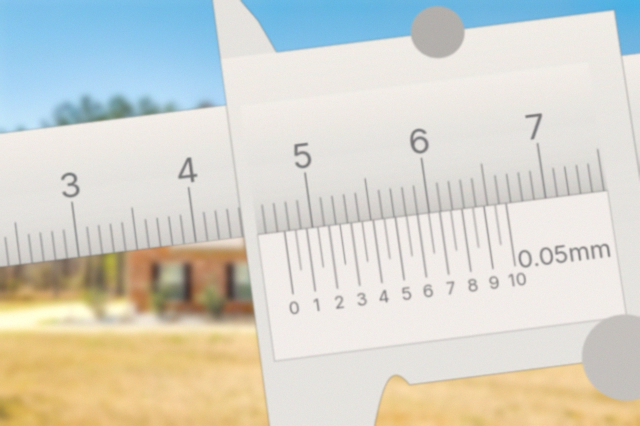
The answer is 47.6 mm
